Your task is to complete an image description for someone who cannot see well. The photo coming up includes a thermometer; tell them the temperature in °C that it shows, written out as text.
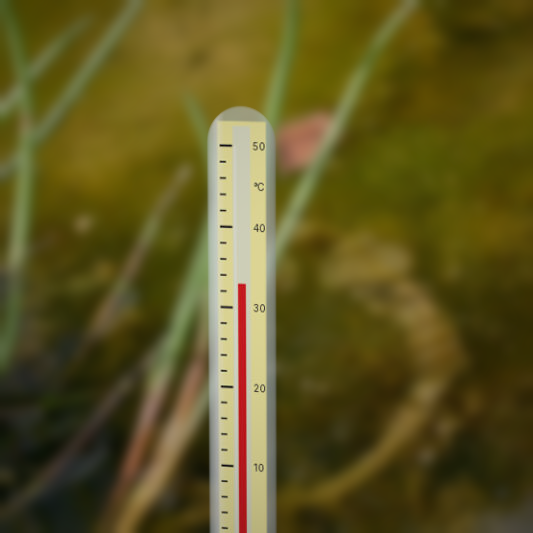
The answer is 33 °C
